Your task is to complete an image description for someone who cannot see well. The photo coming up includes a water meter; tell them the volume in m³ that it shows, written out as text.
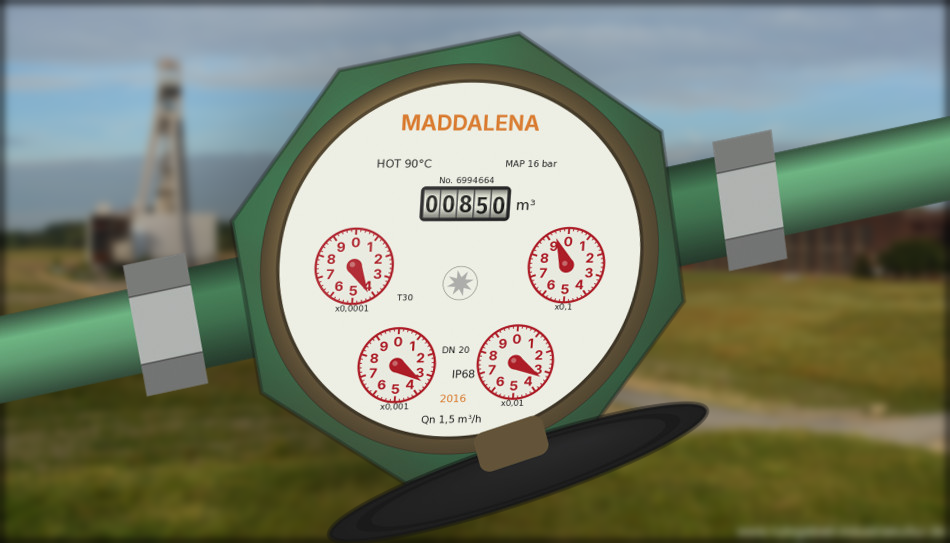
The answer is 849.9334 m³
